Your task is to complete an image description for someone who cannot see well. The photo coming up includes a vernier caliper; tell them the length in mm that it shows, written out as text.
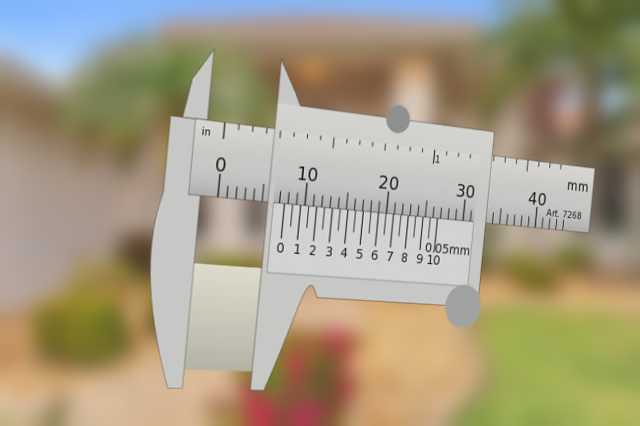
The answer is 7.6 mm
